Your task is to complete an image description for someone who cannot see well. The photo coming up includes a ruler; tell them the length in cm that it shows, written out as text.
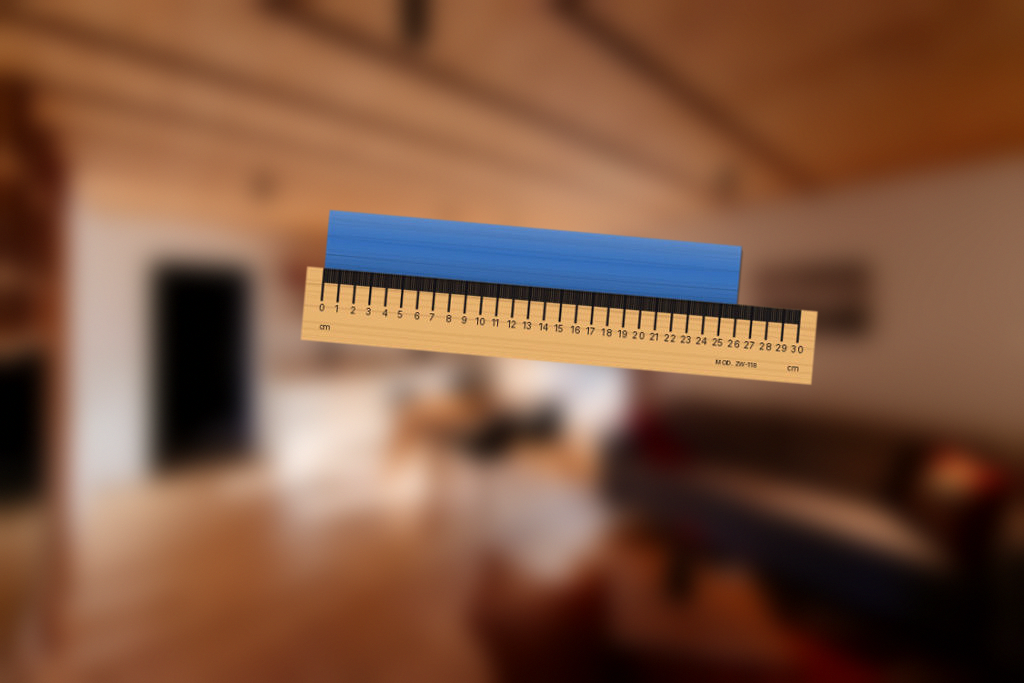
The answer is 26 cm
